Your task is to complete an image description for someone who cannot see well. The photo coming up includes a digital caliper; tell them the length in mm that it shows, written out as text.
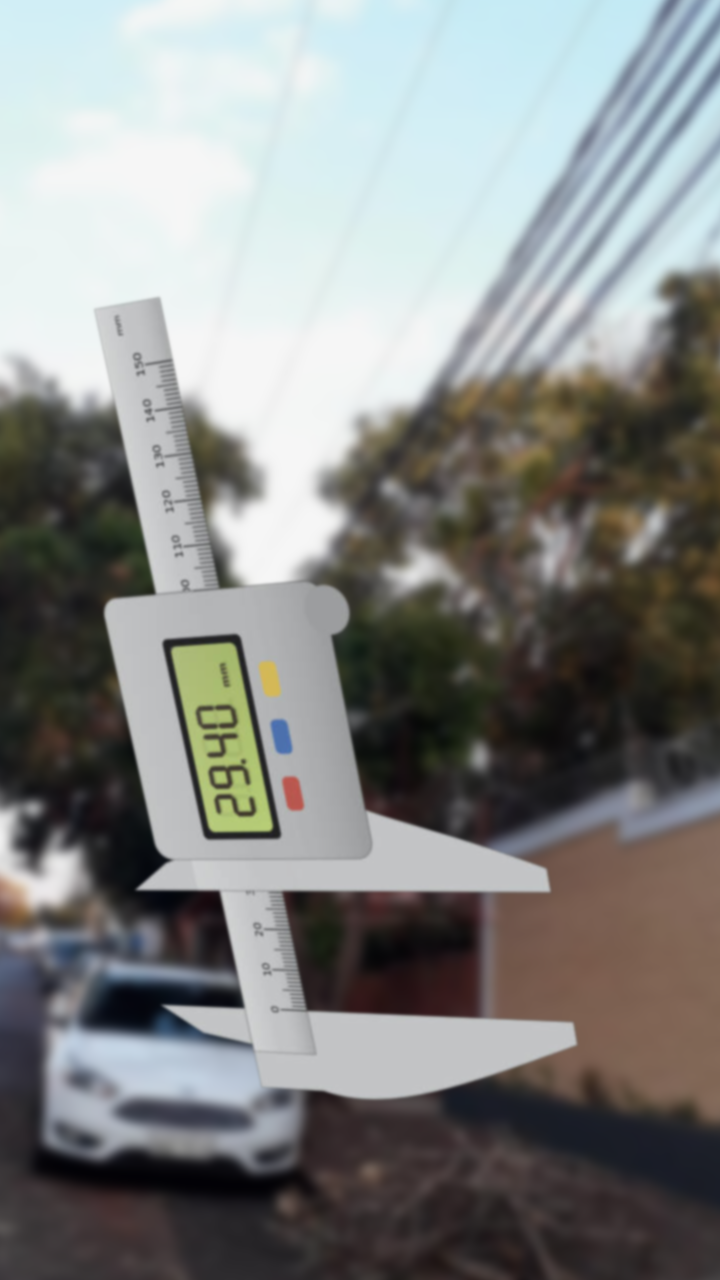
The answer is 29.40 mm
